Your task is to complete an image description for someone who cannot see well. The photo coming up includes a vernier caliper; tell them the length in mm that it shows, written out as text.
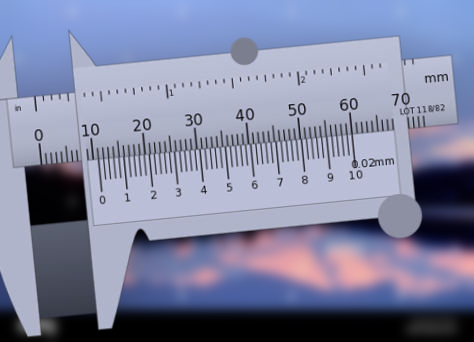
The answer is 11.0 mm
